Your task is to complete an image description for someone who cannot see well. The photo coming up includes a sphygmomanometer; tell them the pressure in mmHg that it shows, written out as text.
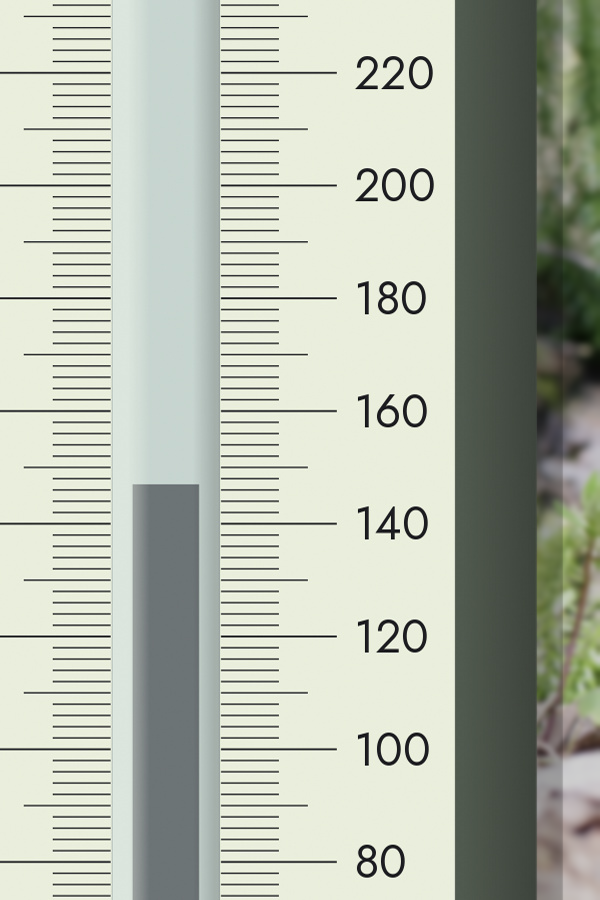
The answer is 147 mmHg
